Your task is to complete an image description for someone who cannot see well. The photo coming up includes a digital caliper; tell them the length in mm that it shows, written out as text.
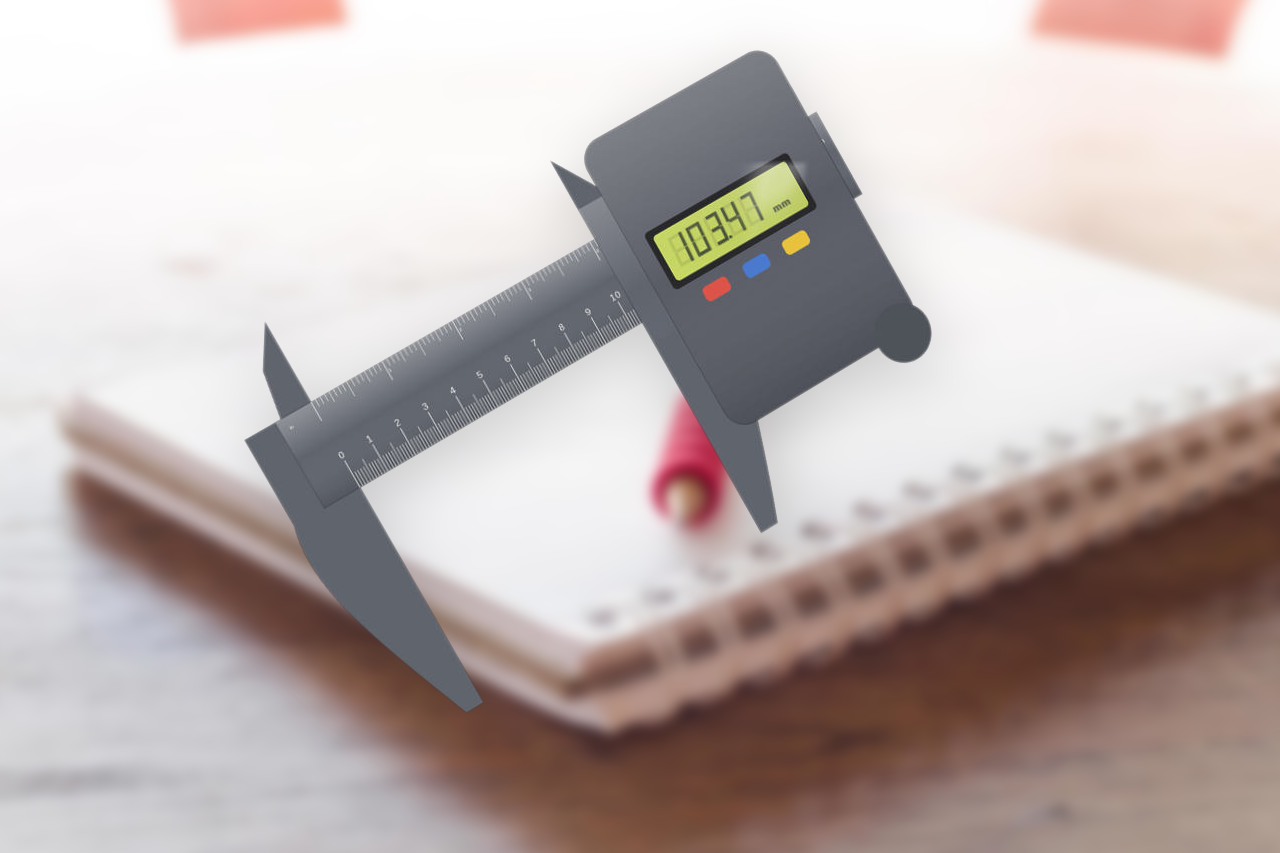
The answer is 103.47 mm
